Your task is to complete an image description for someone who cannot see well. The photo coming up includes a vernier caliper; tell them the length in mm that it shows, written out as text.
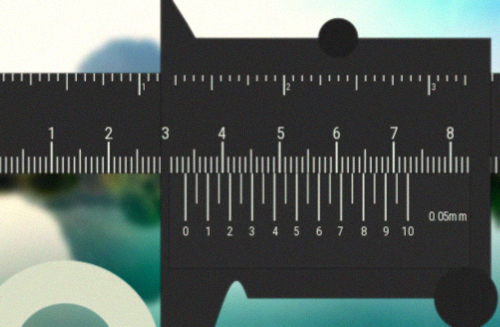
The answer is 33.5 mm
